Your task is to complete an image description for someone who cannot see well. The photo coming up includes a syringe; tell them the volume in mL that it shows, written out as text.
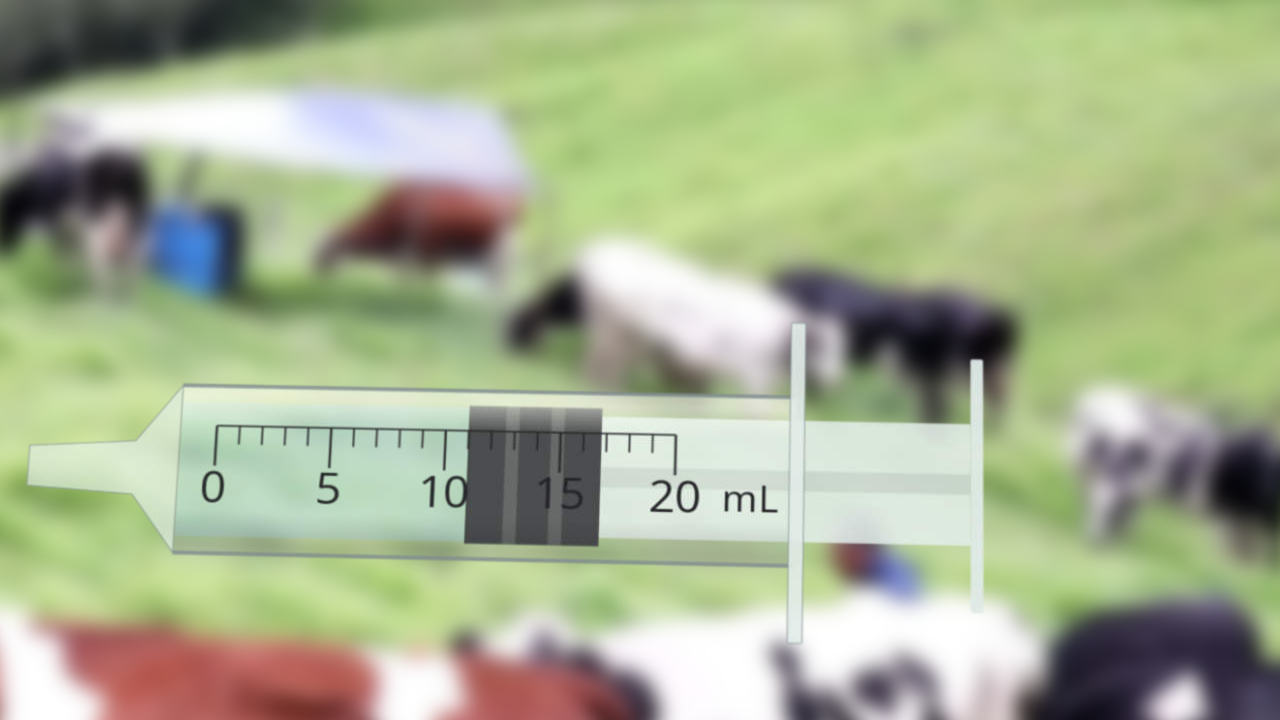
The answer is 11 mL
